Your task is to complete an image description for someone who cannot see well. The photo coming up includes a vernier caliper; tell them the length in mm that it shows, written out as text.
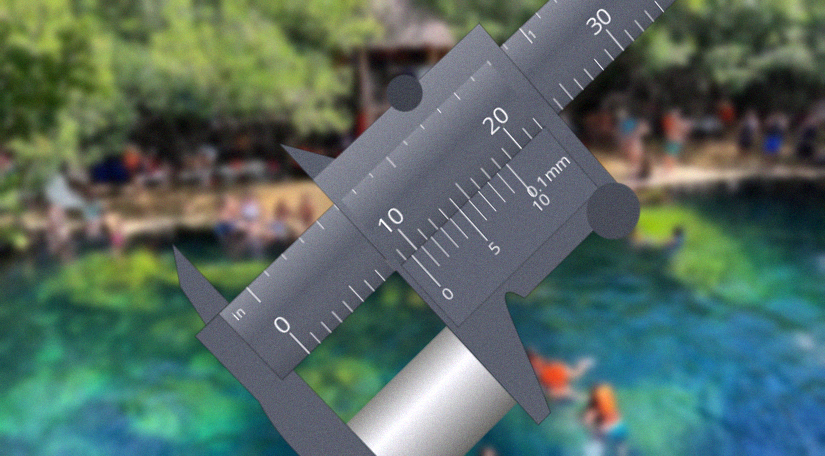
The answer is 9.5 mm
